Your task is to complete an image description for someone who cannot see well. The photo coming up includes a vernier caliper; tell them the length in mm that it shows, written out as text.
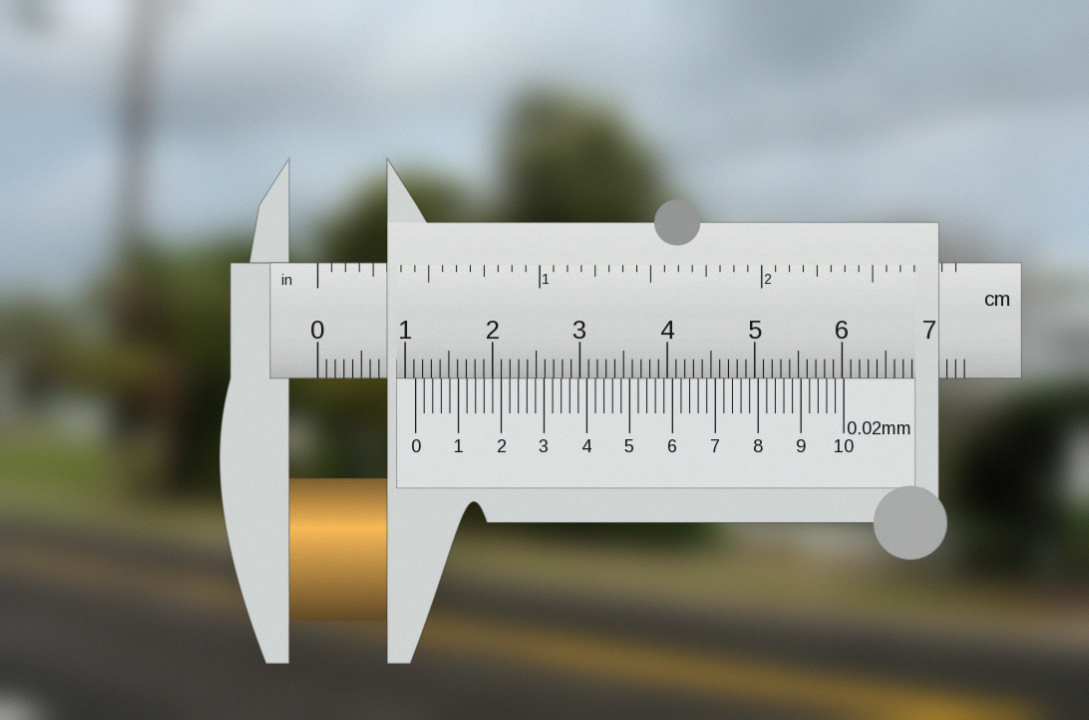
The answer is 11.2 mm
